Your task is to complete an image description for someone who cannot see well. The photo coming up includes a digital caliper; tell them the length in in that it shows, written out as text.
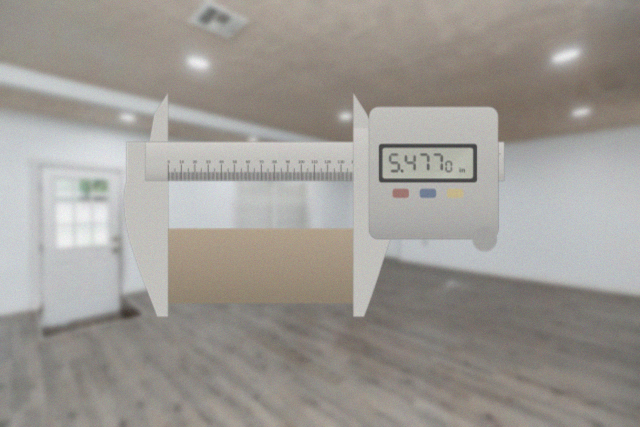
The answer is 5.4770 in
